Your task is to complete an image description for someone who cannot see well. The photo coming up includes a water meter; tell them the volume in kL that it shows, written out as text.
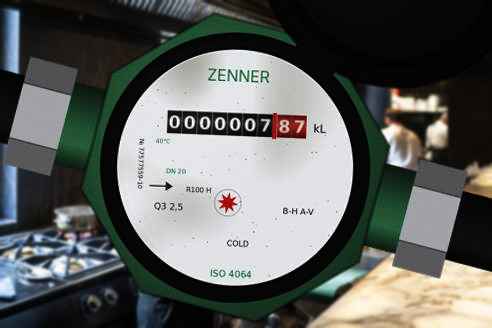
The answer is 7.87 kL
